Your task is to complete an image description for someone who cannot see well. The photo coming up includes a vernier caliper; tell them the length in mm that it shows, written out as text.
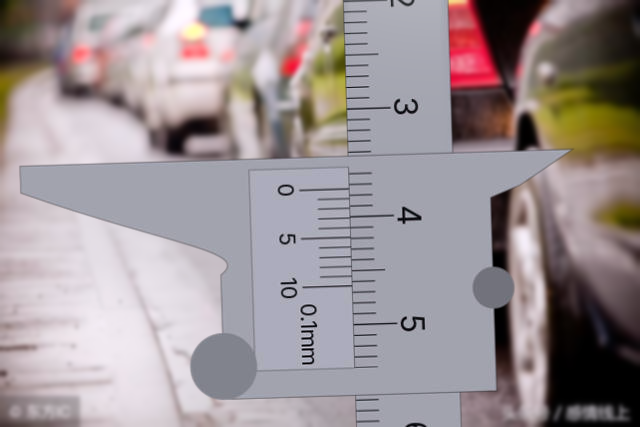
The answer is 37.4 mm
